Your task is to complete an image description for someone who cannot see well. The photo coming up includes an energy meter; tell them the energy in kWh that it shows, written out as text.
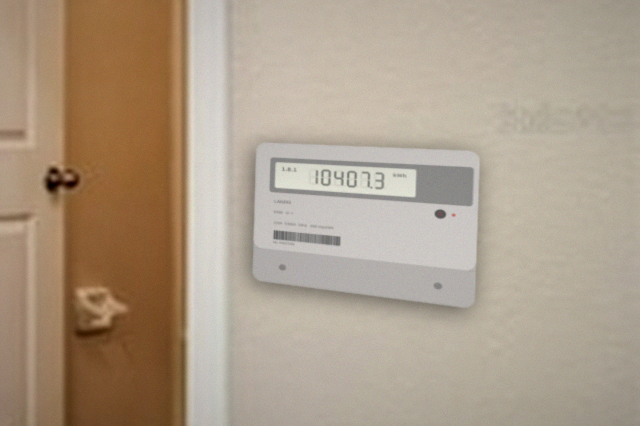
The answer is 10407.3 kWh
